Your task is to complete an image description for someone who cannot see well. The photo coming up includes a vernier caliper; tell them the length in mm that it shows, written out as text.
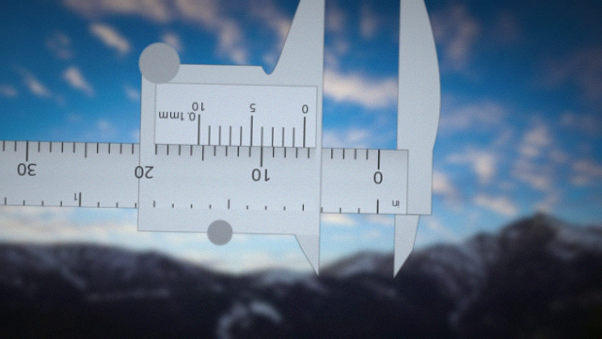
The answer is 6.4 mm
